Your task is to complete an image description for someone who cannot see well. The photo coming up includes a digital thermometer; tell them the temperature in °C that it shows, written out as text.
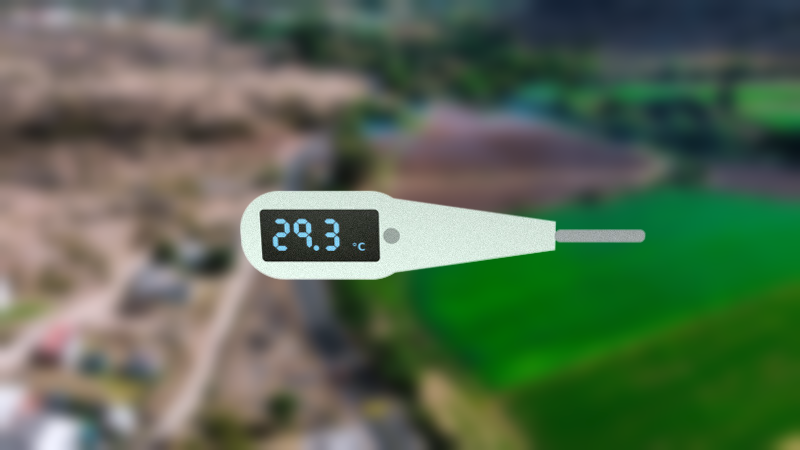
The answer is 29.3 °C
